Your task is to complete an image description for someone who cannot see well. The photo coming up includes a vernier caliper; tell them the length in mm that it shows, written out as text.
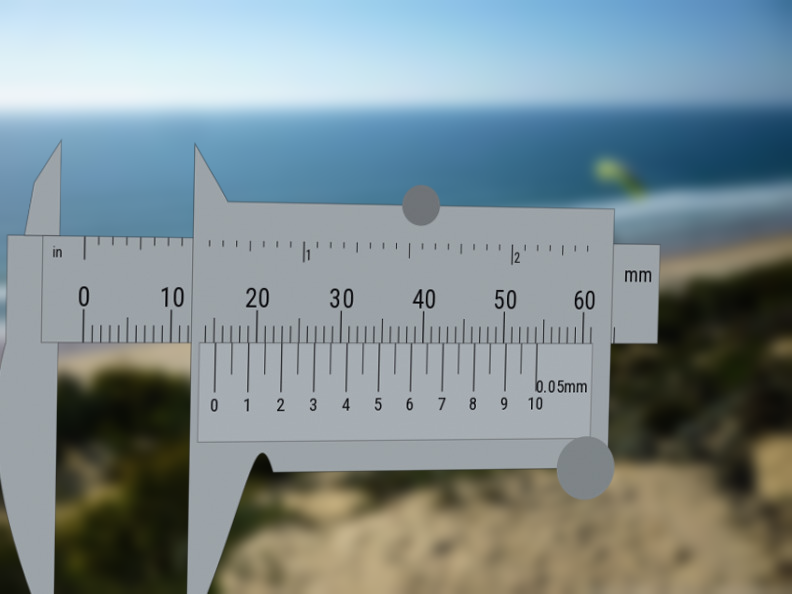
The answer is 15.2 mm
